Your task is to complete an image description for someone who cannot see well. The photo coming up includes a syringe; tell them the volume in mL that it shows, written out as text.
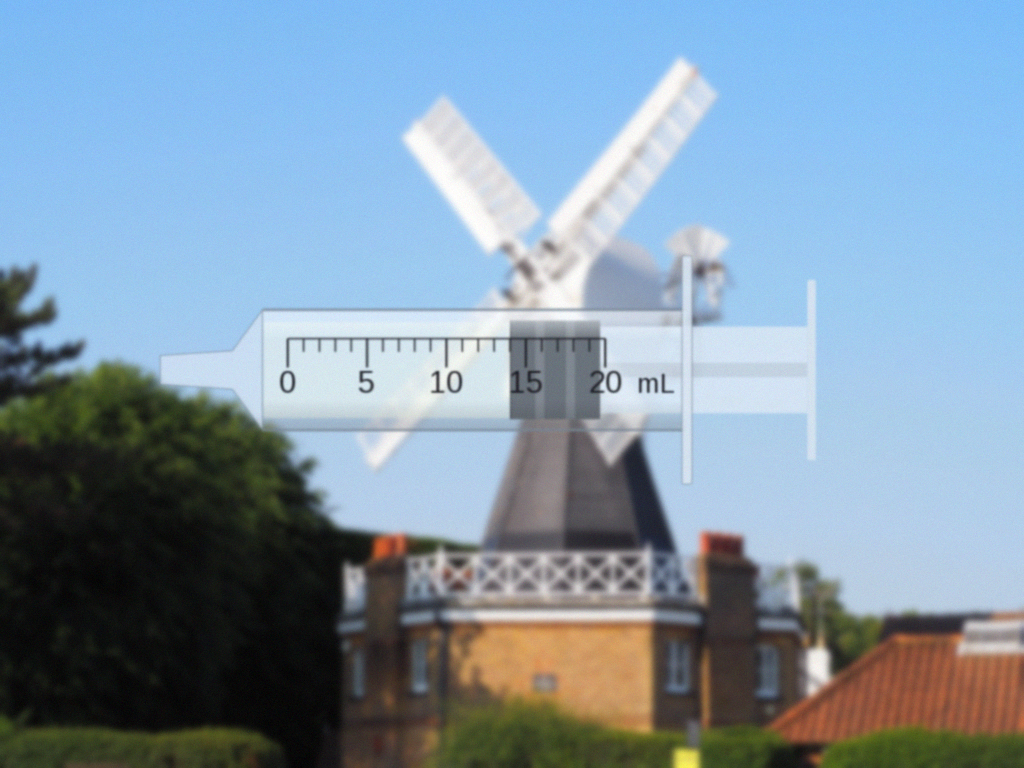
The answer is 14 mL
